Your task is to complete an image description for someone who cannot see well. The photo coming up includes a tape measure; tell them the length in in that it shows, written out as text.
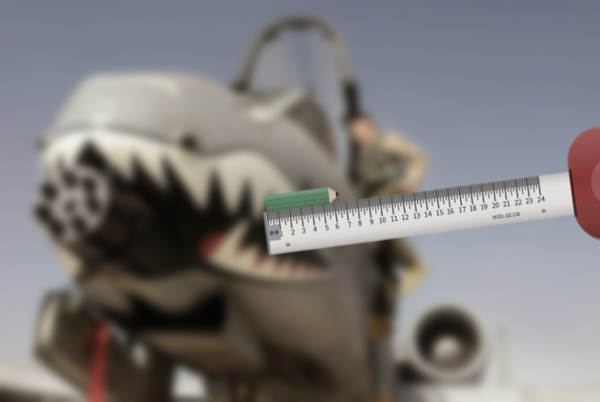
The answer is 6.5 in
